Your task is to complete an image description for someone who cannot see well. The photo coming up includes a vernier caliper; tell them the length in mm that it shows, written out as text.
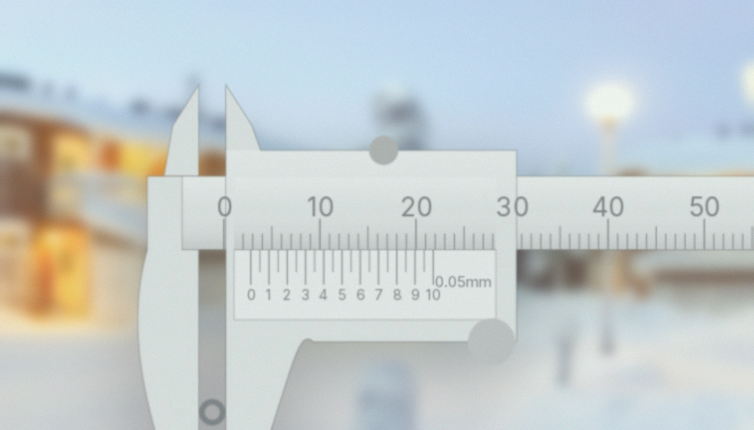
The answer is 2.8 mm
